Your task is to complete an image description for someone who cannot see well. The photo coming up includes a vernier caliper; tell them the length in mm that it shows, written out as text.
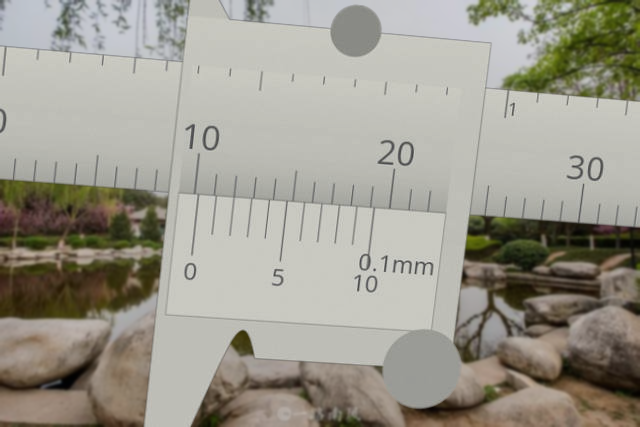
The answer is 10.2 mm
